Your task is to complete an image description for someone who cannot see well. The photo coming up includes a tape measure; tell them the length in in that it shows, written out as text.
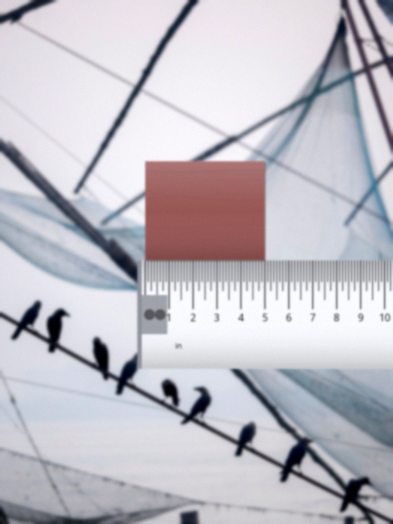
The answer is 5 in
